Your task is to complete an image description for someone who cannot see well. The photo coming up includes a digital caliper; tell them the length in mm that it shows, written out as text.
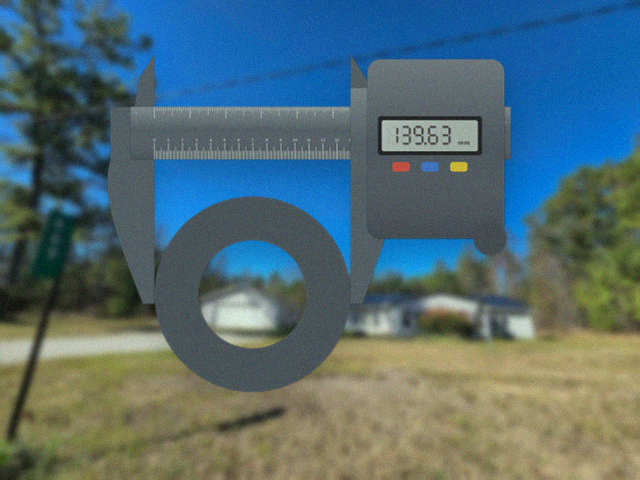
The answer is 139.63 mm
